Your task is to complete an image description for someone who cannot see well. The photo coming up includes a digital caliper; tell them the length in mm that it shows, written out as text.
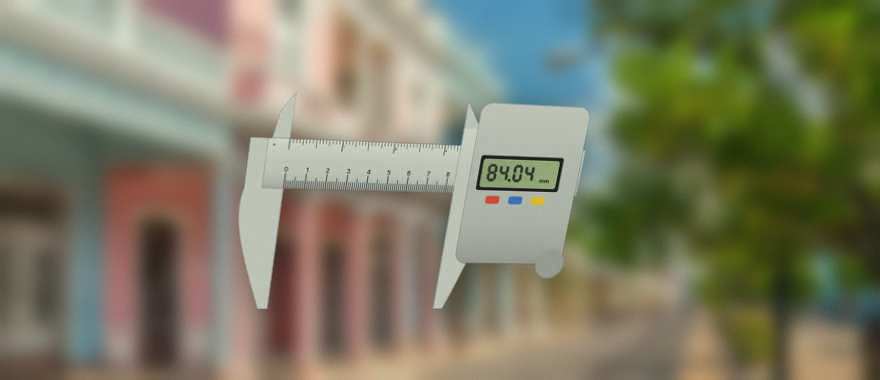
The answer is 84.04 mm
